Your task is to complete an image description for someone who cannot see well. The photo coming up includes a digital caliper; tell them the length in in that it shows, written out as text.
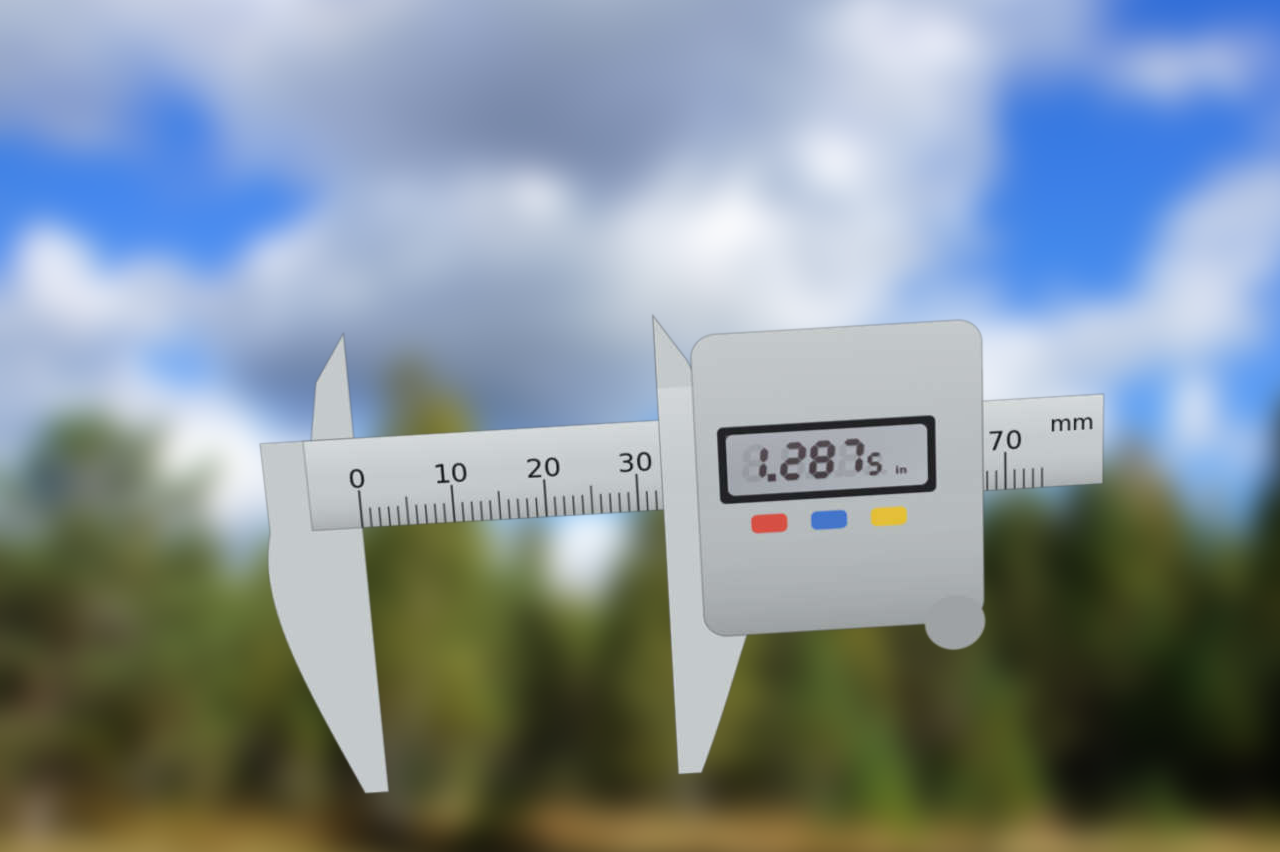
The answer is 1.2875 in
